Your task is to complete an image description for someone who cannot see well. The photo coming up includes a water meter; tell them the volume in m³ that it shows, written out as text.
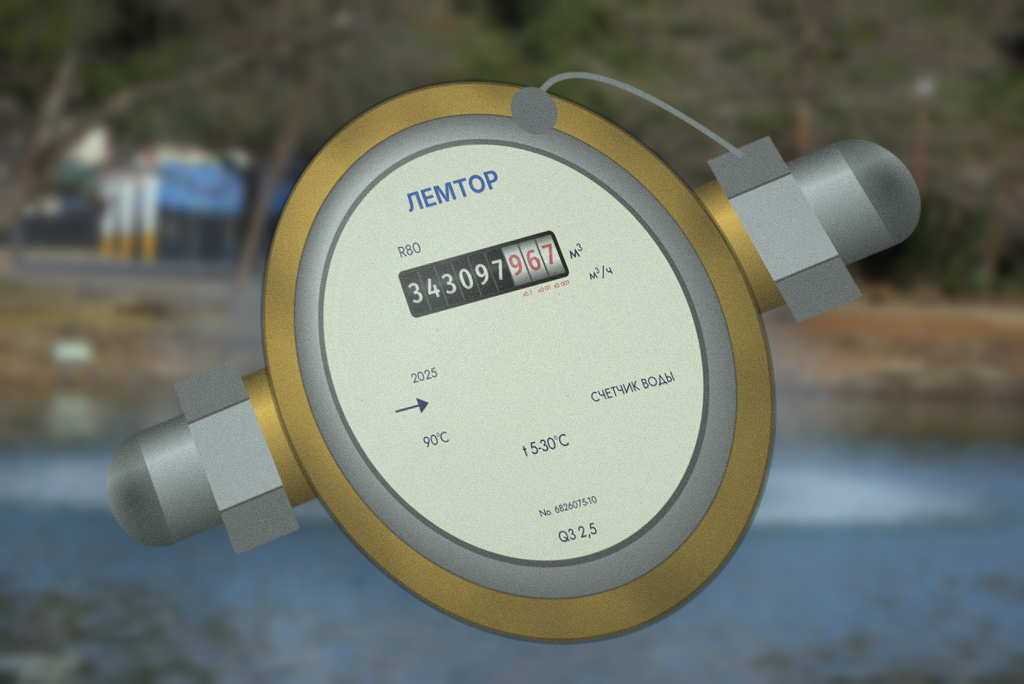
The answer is 343097.967 m³
